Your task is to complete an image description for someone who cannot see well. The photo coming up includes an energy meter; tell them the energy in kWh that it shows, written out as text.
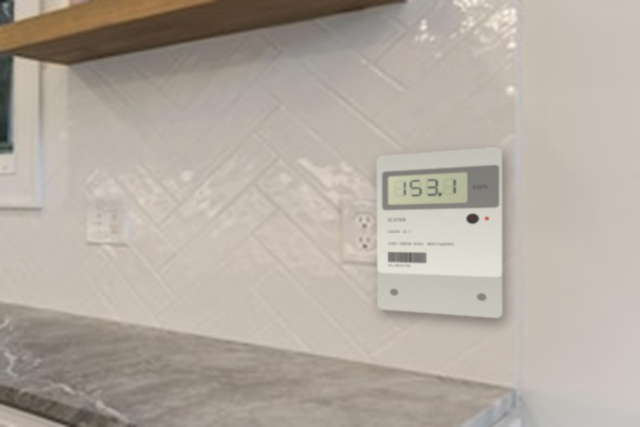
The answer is 153.1 kWh
